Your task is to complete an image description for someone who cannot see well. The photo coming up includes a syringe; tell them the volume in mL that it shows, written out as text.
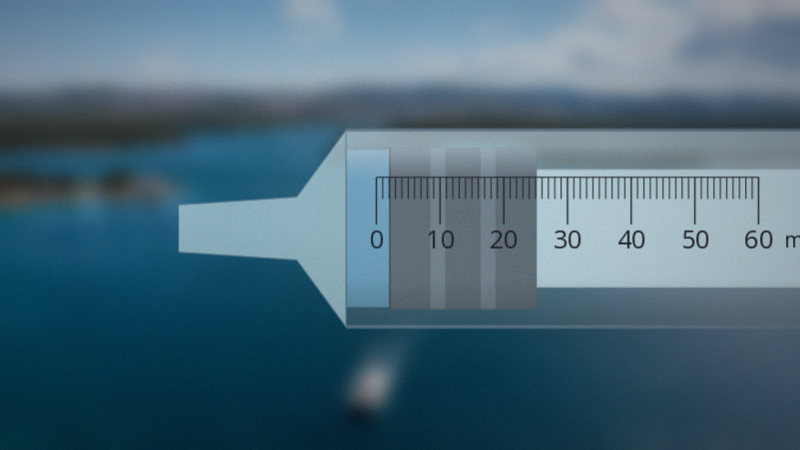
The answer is 2 mL
